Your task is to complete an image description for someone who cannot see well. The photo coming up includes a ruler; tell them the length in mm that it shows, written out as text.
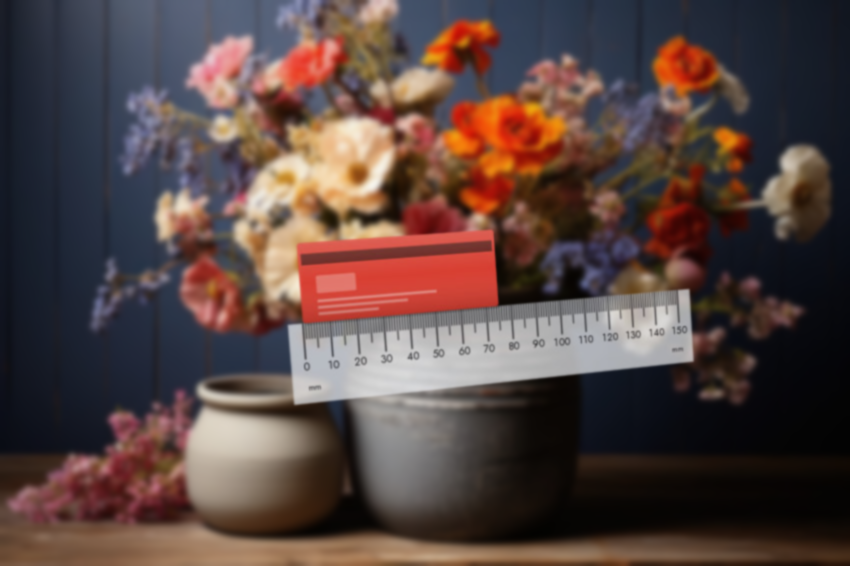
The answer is 75 mm
